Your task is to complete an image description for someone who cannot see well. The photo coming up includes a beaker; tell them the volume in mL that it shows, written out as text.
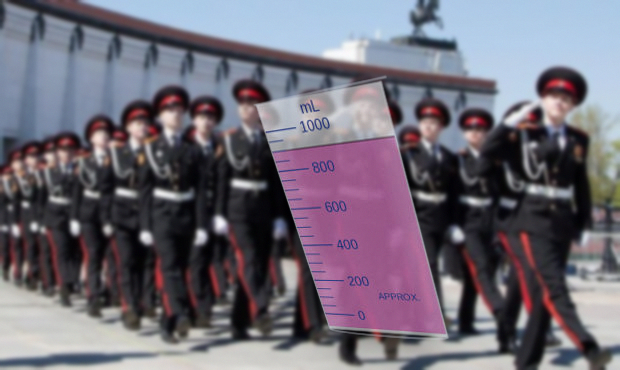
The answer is 900 mL
